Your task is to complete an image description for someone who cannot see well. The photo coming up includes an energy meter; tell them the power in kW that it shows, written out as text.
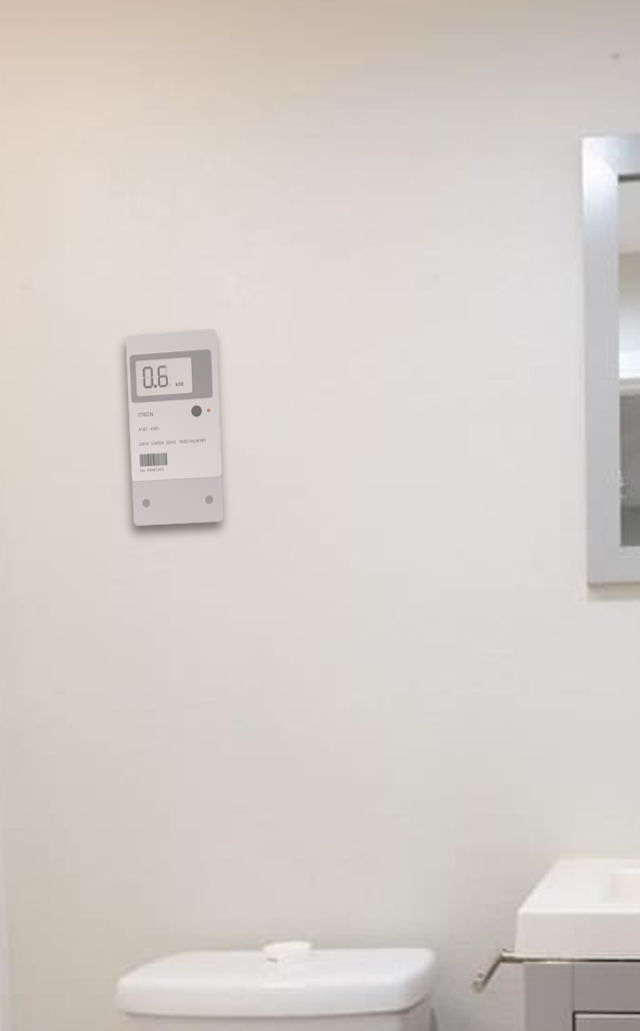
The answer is 0.6 kW
